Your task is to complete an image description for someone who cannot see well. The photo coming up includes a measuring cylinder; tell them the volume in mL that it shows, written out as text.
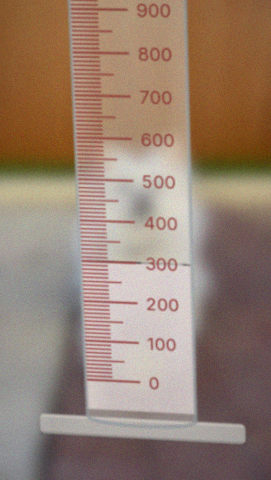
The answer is 300 mL
